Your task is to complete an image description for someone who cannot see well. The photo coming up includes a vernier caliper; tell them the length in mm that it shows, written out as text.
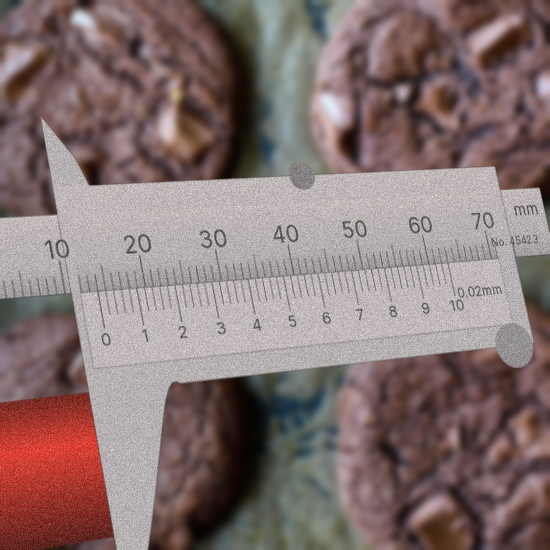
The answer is 14.0 mm
